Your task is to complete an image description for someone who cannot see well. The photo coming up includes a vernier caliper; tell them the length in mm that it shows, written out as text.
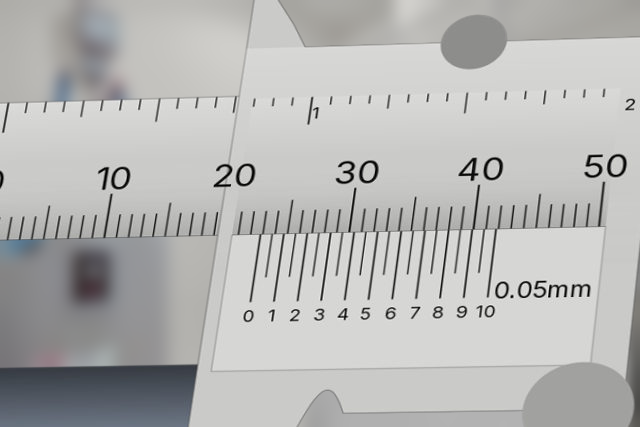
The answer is 22.8 mm
